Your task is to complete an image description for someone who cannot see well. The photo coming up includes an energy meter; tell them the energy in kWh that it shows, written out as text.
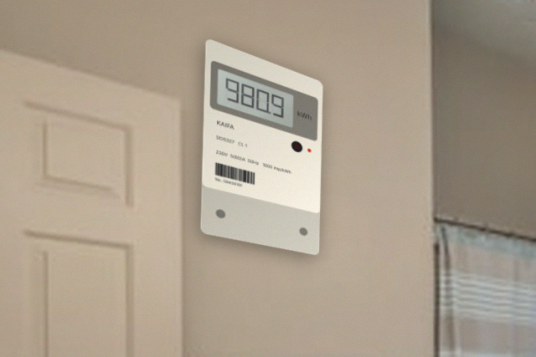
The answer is 980.9 kWh
